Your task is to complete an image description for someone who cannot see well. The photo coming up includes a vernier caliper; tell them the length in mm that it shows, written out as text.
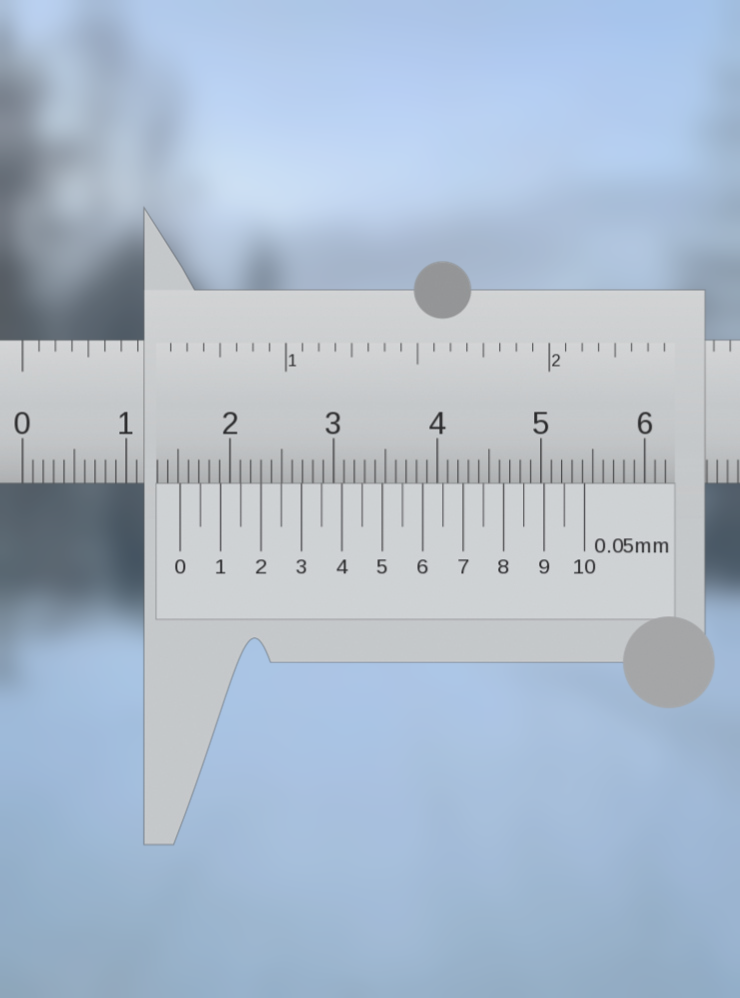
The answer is 15.2 mm
